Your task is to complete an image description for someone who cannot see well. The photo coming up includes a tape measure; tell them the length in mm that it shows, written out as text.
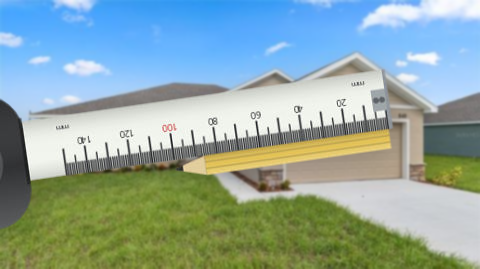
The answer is 100 mm
